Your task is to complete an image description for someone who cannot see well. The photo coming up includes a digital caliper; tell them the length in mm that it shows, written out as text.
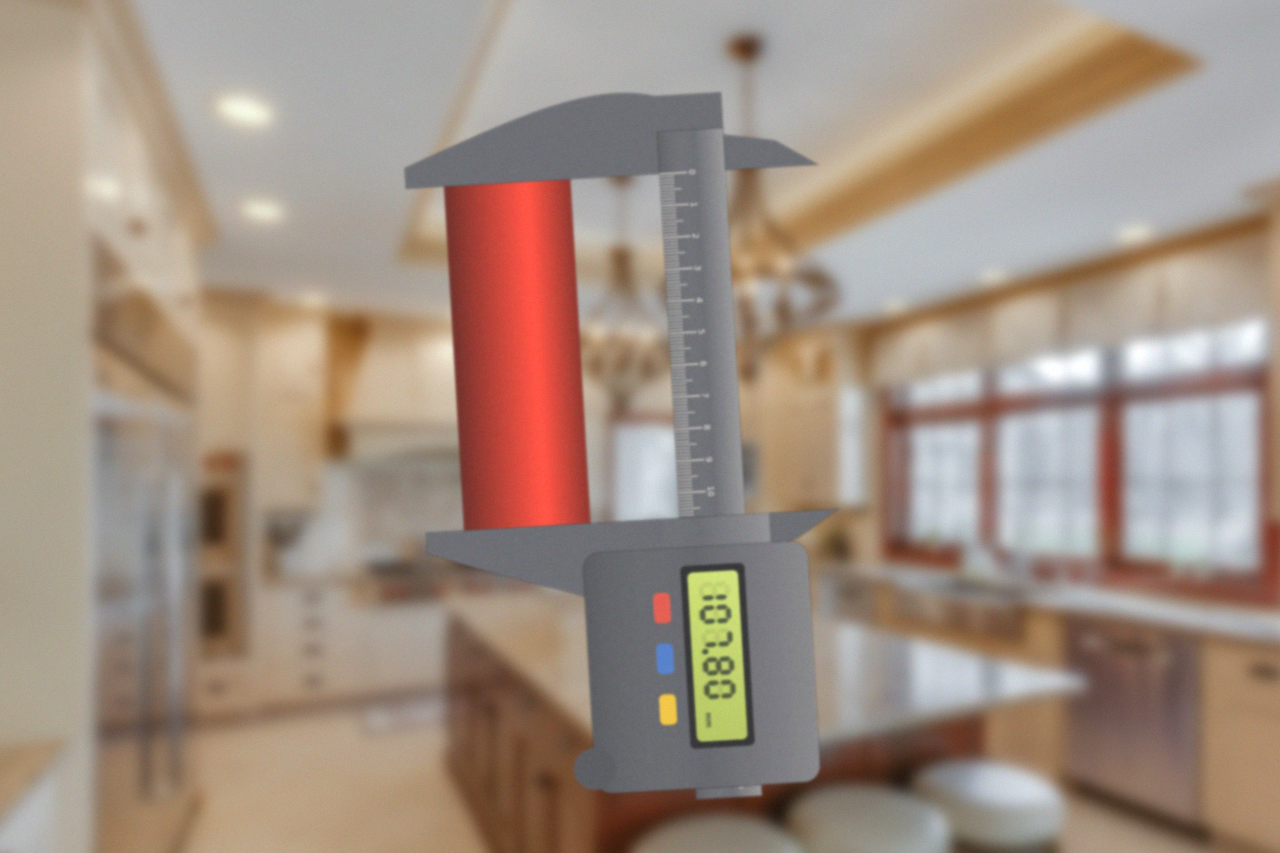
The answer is 107.80 mm
